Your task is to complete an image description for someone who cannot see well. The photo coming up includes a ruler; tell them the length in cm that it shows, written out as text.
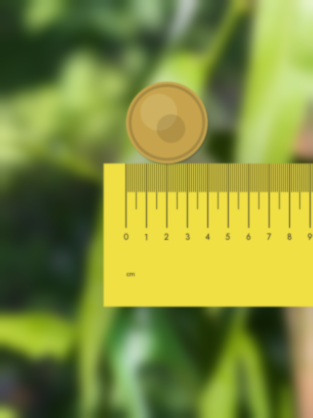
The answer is 4 cm
